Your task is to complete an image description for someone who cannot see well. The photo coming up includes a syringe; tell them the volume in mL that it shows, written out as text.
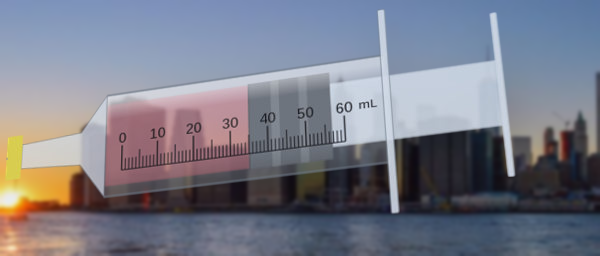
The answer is 35 mL
